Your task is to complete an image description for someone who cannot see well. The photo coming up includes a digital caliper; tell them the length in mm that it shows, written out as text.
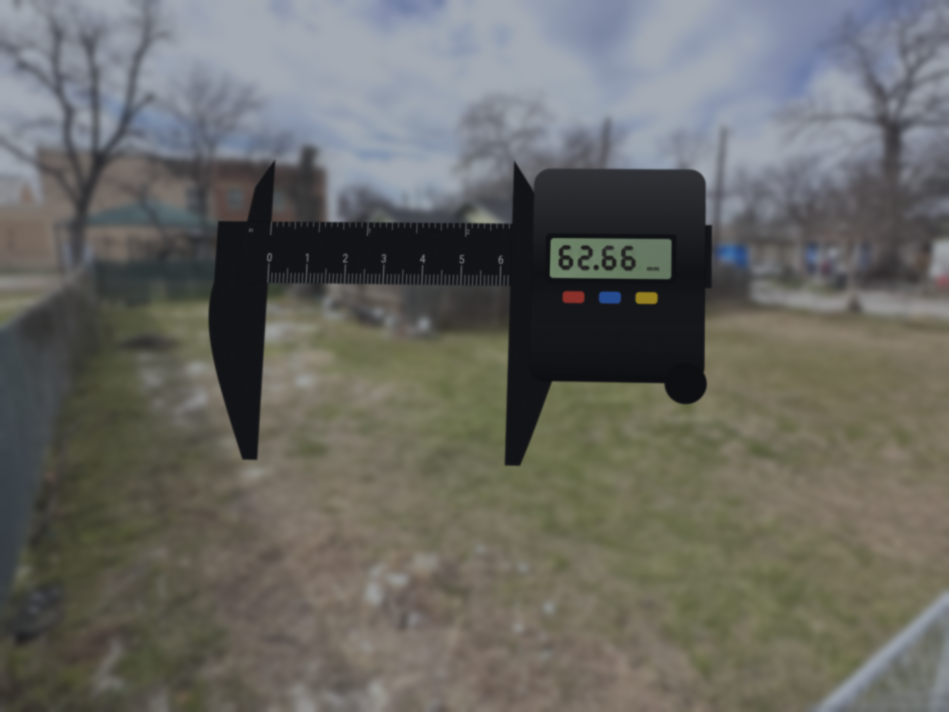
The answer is 62.66 mm
